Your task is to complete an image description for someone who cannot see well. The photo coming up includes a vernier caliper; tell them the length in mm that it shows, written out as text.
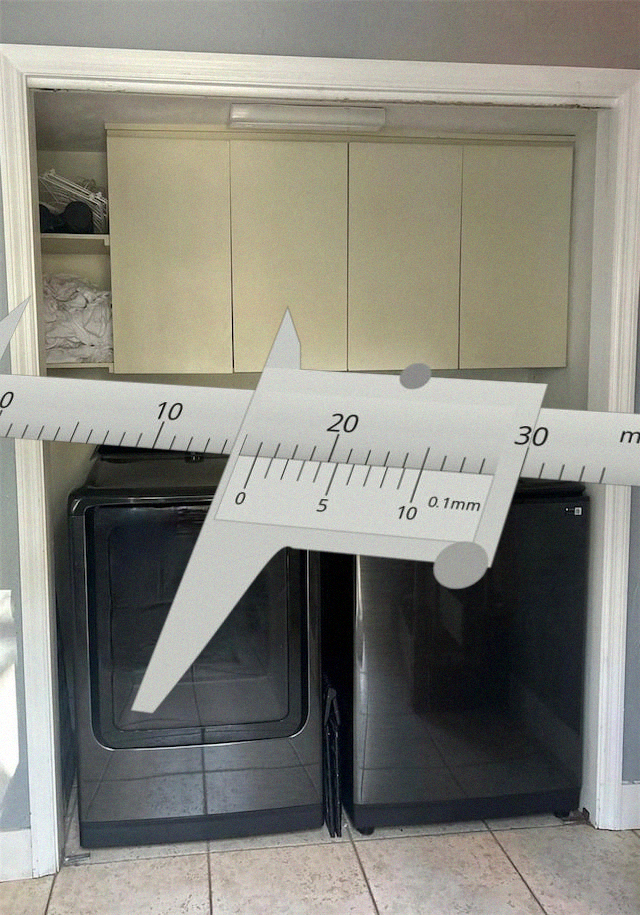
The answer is 16.0 mm
